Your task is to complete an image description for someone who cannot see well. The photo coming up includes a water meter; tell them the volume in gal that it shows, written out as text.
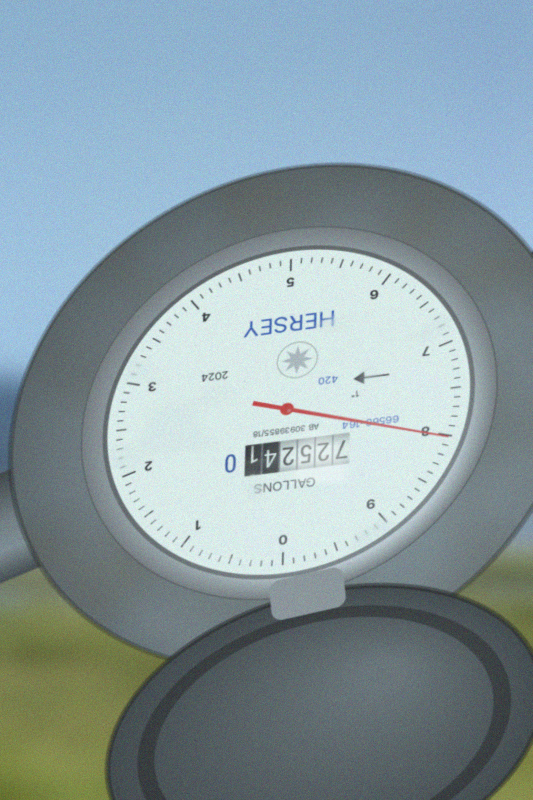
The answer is 7252408.0 gal
